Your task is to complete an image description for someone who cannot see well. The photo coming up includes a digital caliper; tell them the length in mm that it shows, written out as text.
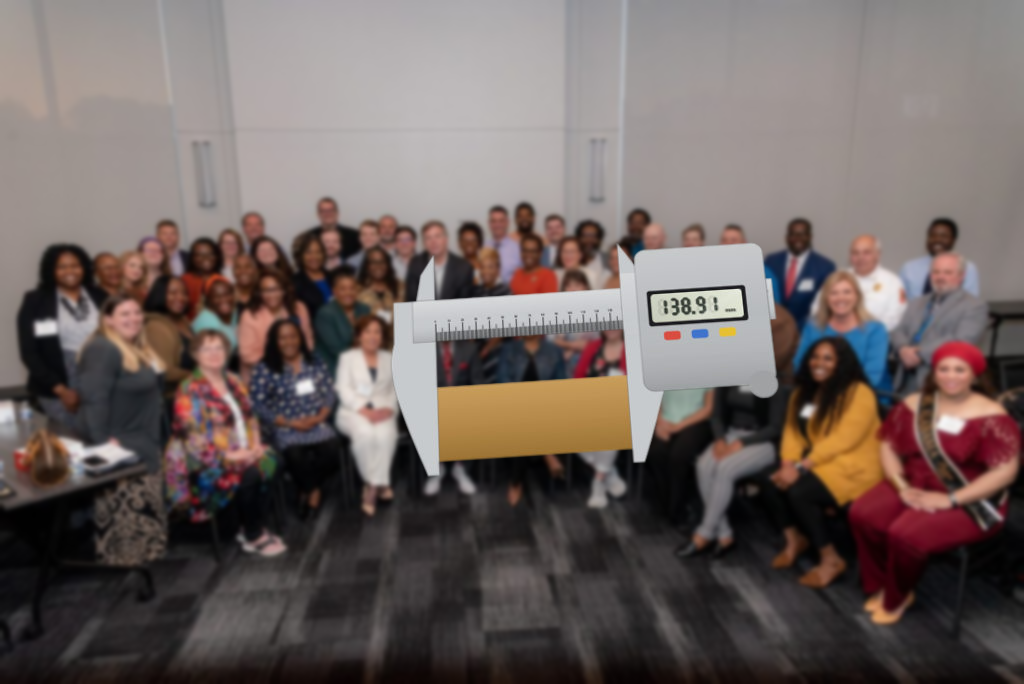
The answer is 138.91 mm
